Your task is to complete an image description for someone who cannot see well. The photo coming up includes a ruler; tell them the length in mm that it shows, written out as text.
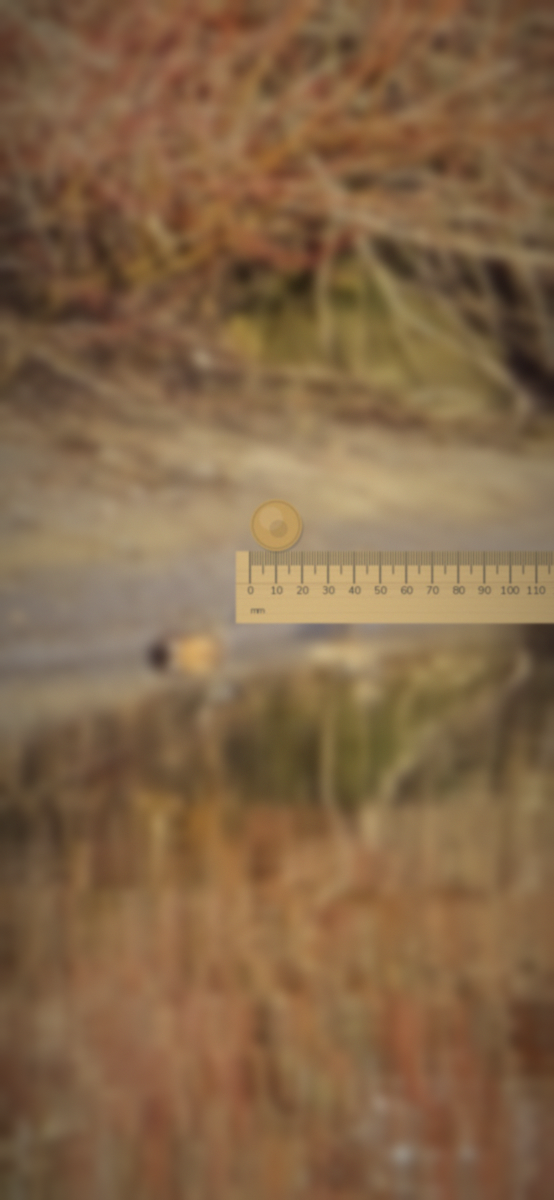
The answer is 20 mm
